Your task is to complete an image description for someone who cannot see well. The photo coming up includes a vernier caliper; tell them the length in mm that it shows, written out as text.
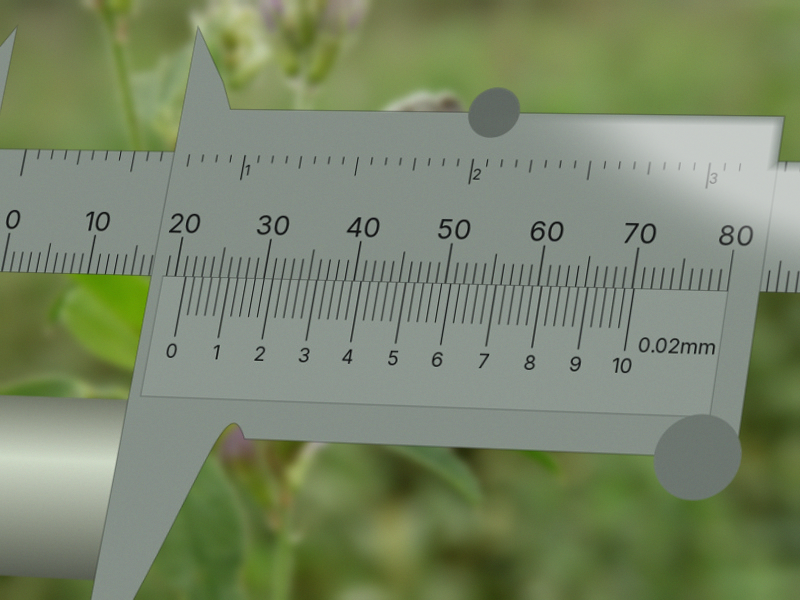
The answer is 21.2 mm
